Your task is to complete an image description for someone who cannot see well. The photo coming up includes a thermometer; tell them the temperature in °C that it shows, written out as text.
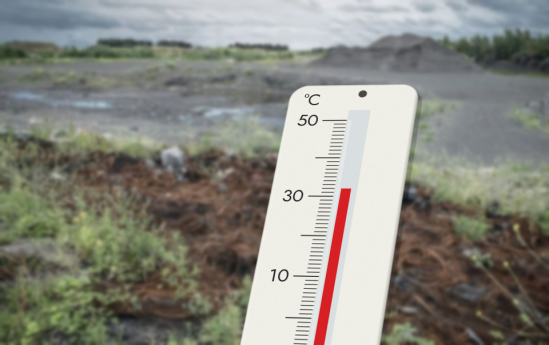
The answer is 32 °C
